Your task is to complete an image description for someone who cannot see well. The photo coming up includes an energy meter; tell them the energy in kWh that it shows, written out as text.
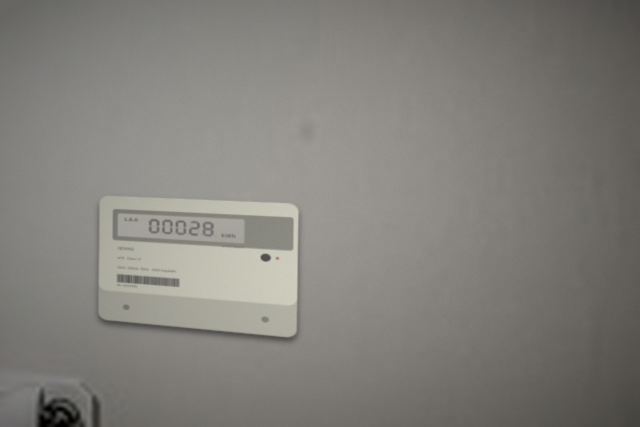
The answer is 28 kWh
